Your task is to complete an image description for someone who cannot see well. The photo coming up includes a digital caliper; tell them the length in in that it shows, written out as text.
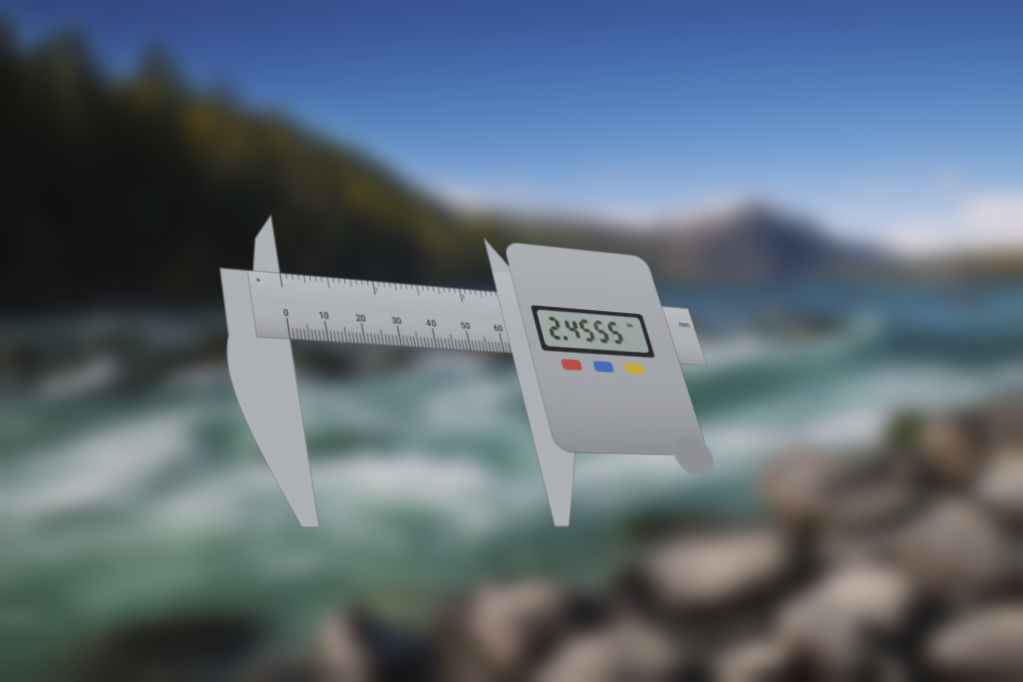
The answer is 2.4555 in
